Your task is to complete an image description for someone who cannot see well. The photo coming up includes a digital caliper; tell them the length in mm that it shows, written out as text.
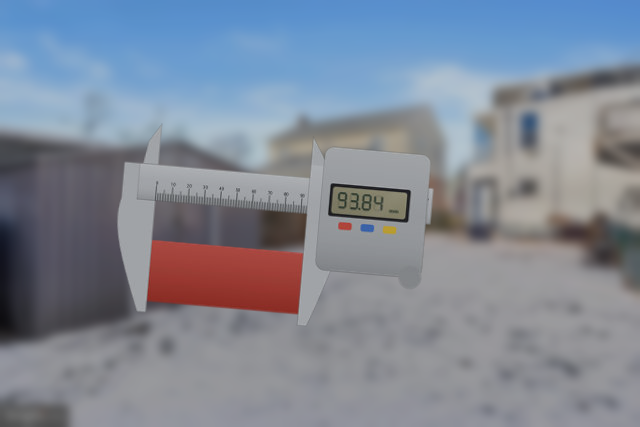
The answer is 93.84 mm
